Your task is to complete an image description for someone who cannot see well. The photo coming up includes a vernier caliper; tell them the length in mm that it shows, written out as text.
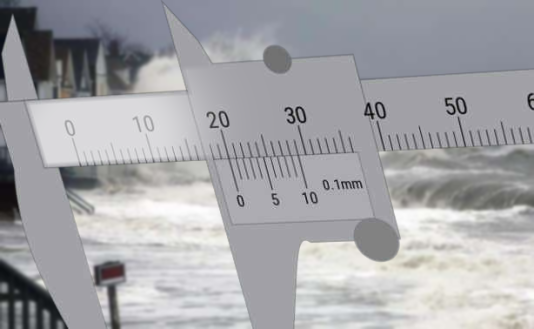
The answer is 20.0 mm
